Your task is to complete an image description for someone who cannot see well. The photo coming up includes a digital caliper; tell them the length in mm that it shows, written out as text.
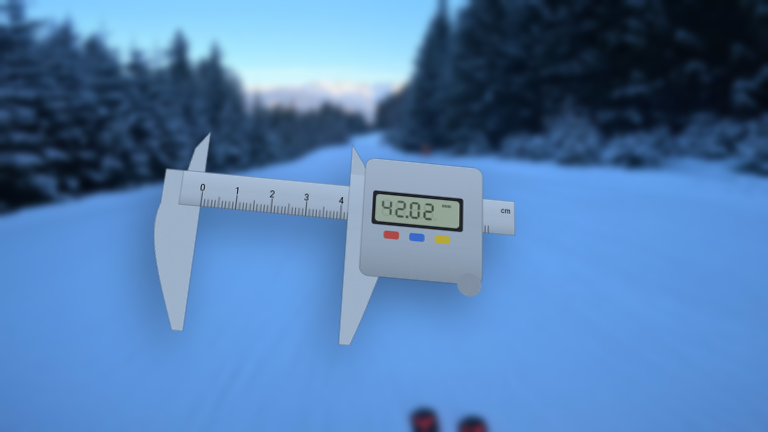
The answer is 42.02 mm
